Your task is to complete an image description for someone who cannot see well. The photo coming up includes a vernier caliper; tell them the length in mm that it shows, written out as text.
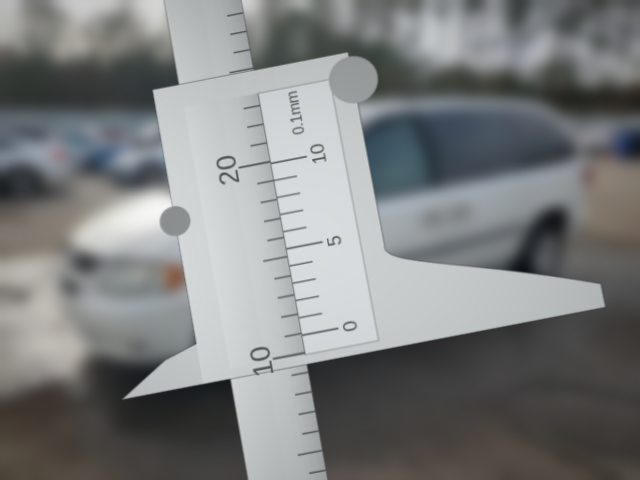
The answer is 10.9 mm
